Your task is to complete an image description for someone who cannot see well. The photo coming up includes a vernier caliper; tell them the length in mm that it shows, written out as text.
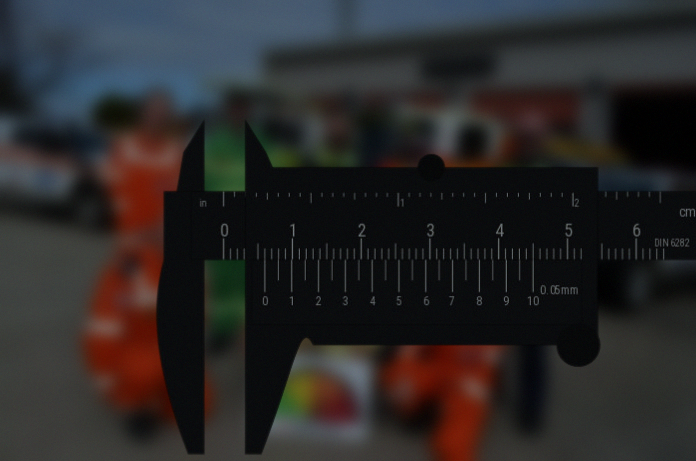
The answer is 6.0 mm
